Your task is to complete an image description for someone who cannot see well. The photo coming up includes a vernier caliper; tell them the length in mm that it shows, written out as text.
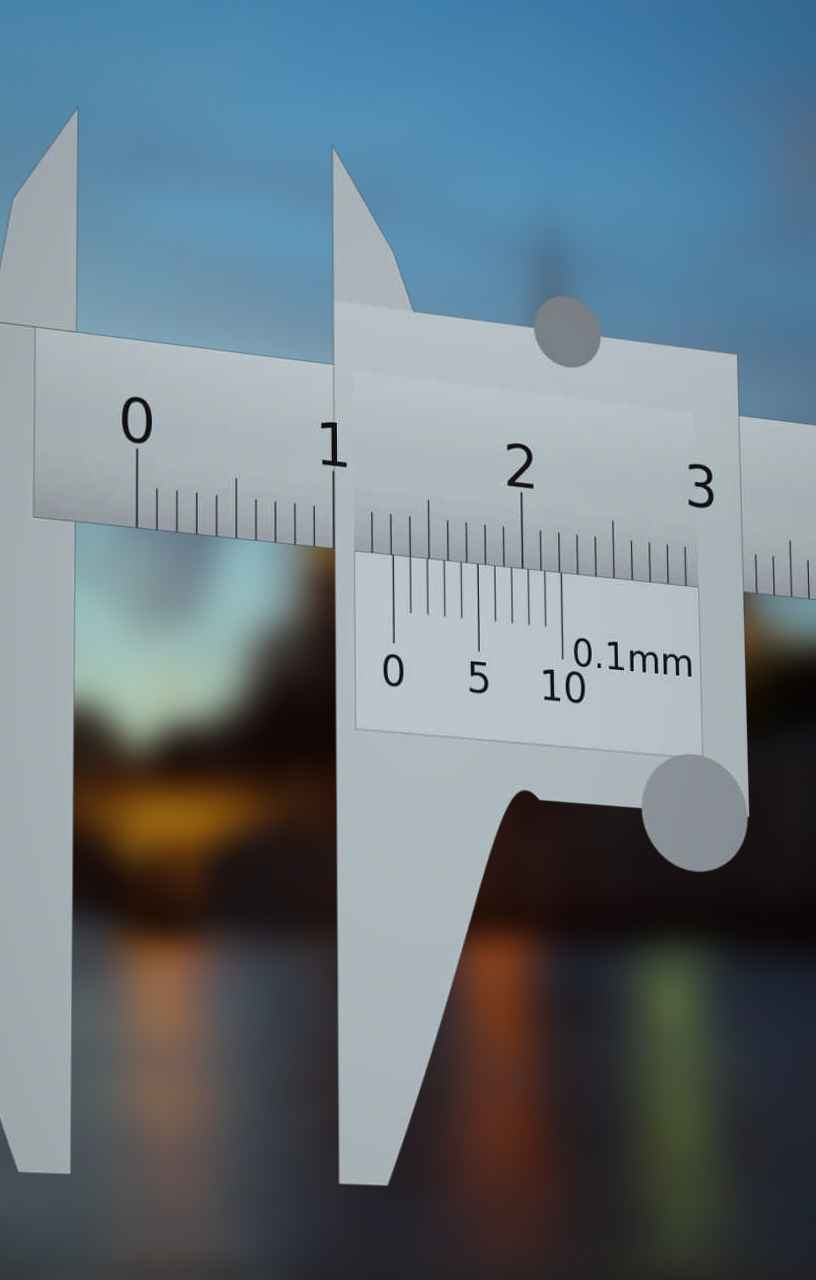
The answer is 13.1 mm
